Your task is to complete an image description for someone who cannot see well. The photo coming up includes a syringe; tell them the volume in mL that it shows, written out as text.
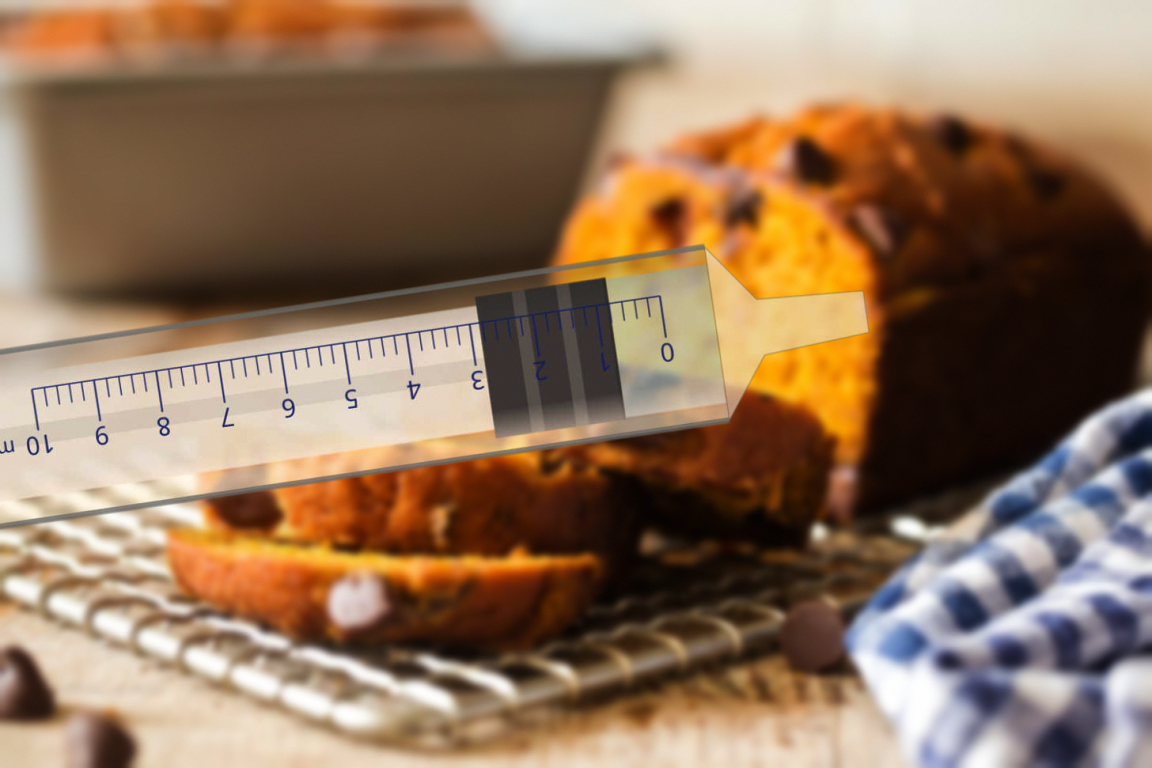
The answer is 0.8 mL
